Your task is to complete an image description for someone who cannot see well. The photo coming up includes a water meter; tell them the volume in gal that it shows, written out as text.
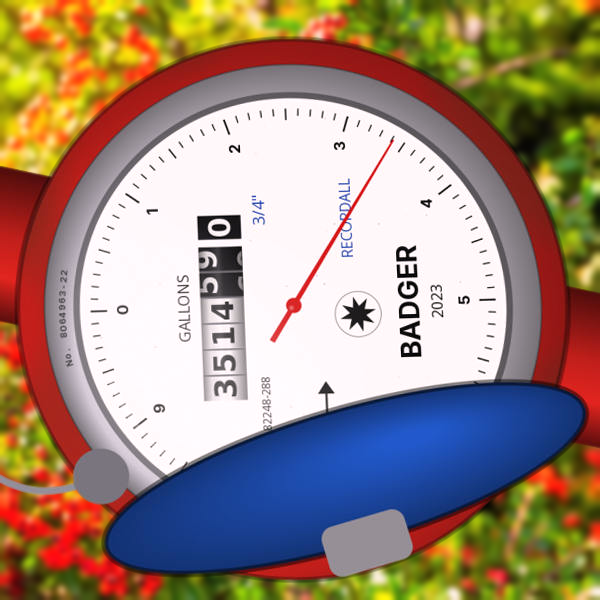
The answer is 3514593.4 gal
